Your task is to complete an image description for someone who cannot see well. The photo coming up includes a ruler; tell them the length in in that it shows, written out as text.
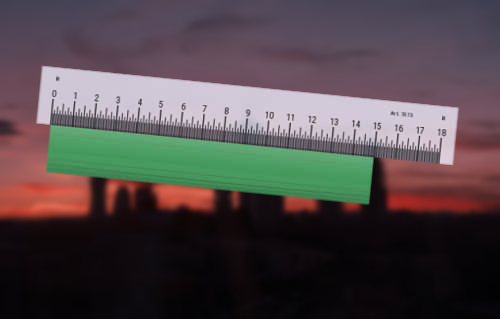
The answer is 15 in
